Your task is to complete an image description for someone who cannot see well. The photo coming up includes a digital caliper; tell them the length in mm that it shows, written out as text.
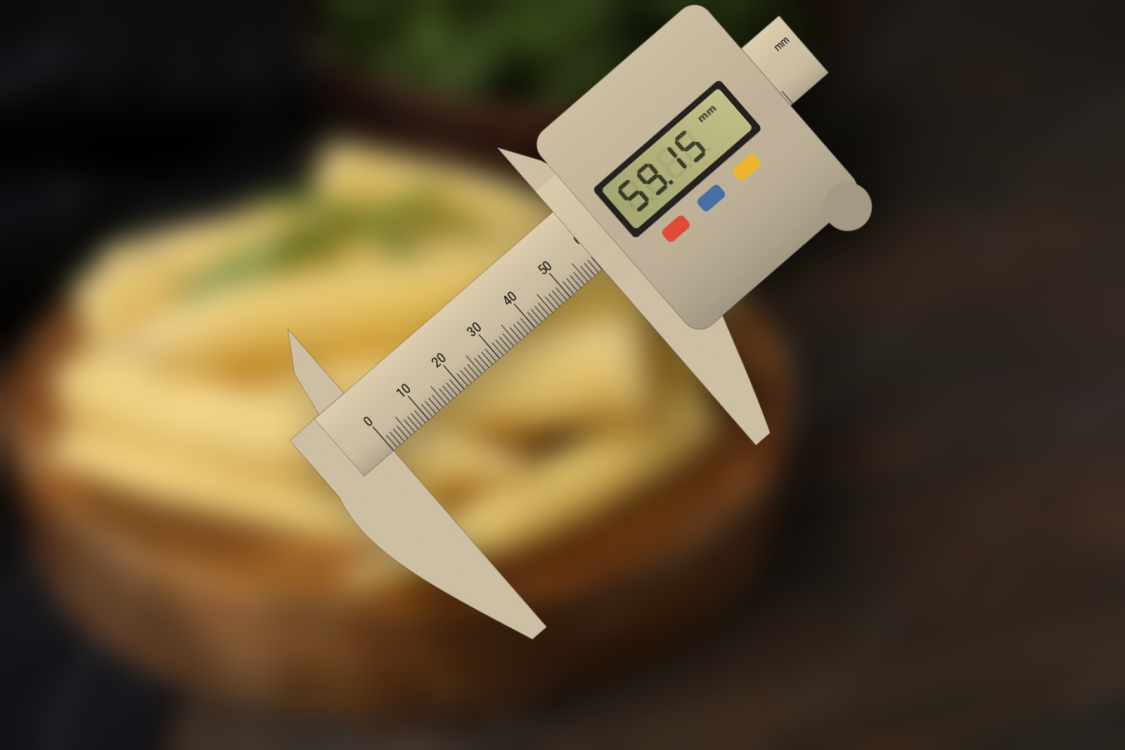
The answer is 59.15 mm
